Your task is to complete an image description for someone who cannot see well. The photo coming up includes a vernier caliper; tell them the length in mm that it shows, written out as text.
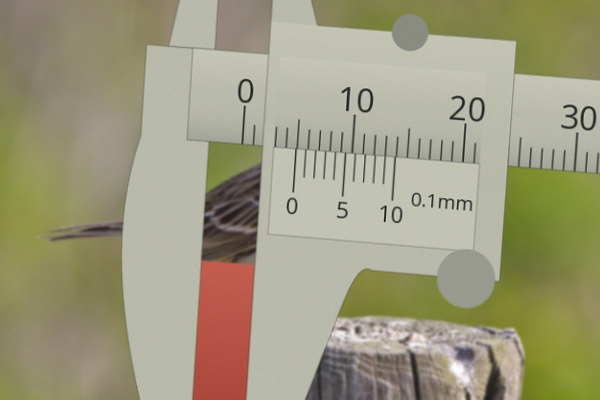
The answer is 4.9 mm
